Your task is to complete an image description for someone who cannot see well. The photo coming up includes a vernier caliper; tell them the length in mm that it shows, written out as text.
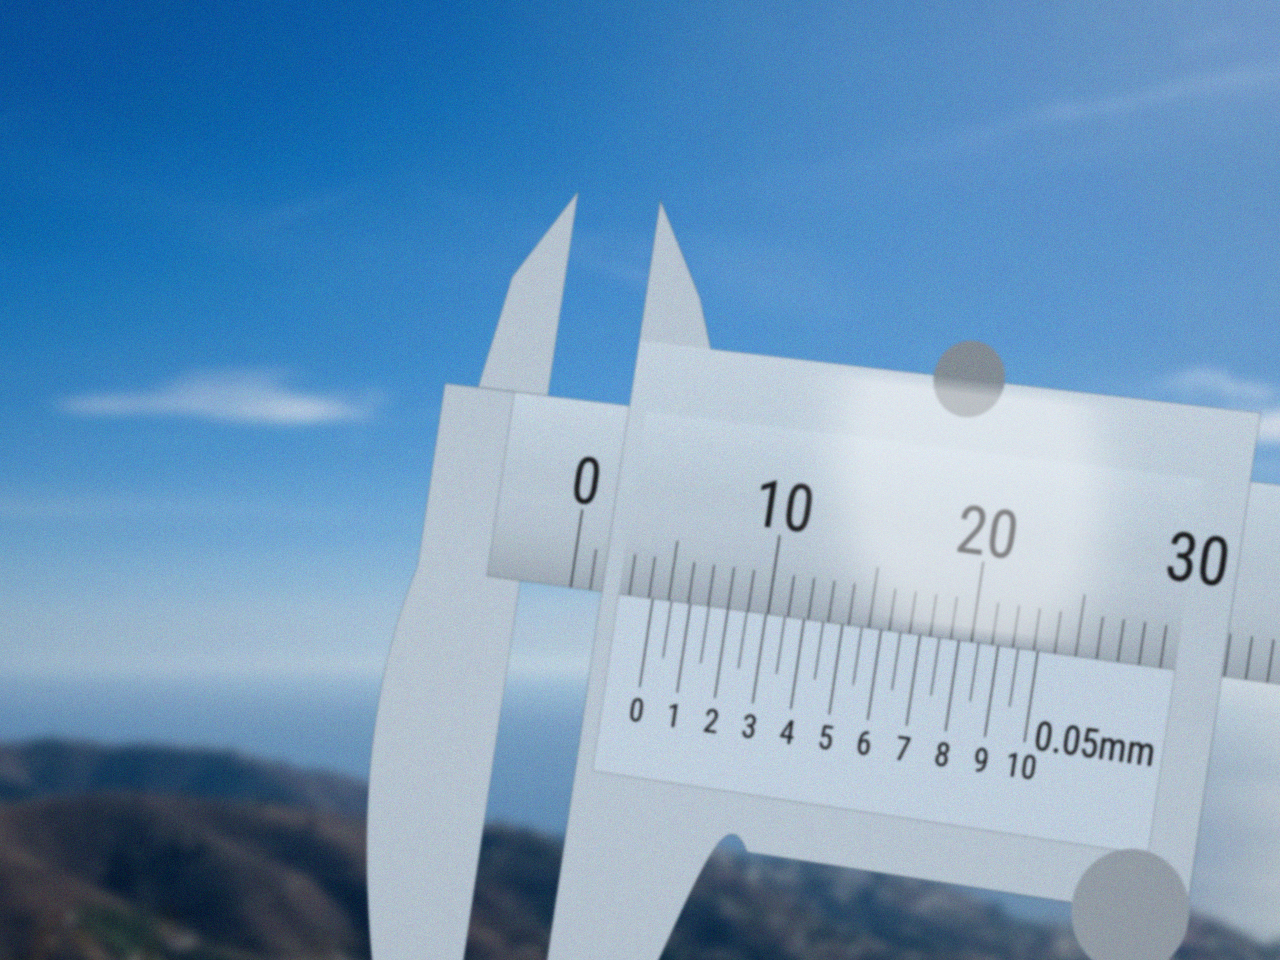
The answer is 4.2 mm
